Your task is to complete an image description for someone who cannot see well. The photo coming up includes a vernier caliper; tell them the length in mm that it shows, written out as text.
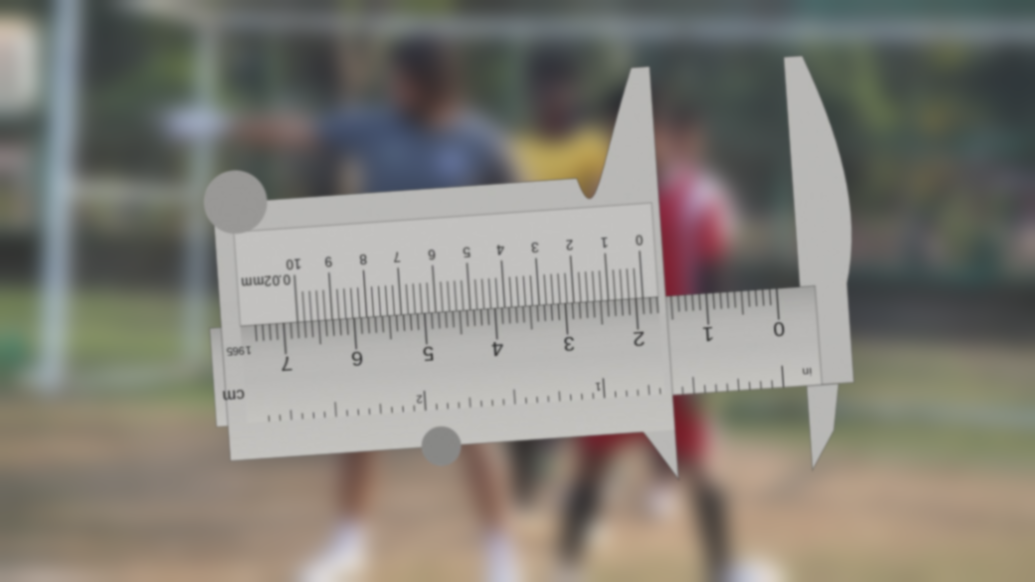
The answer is 19.0 mm
